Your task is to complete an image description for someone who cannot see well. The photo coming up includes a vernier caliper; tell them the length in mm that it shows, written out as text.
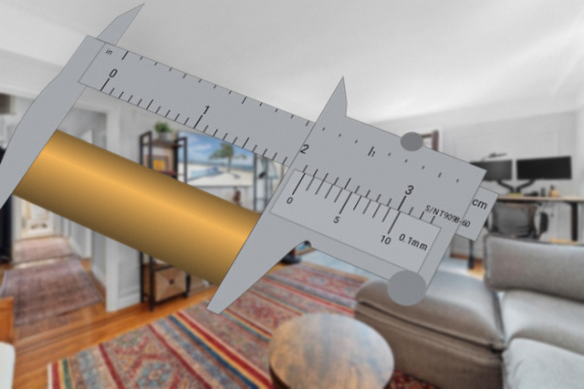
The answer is 21.2 mm
